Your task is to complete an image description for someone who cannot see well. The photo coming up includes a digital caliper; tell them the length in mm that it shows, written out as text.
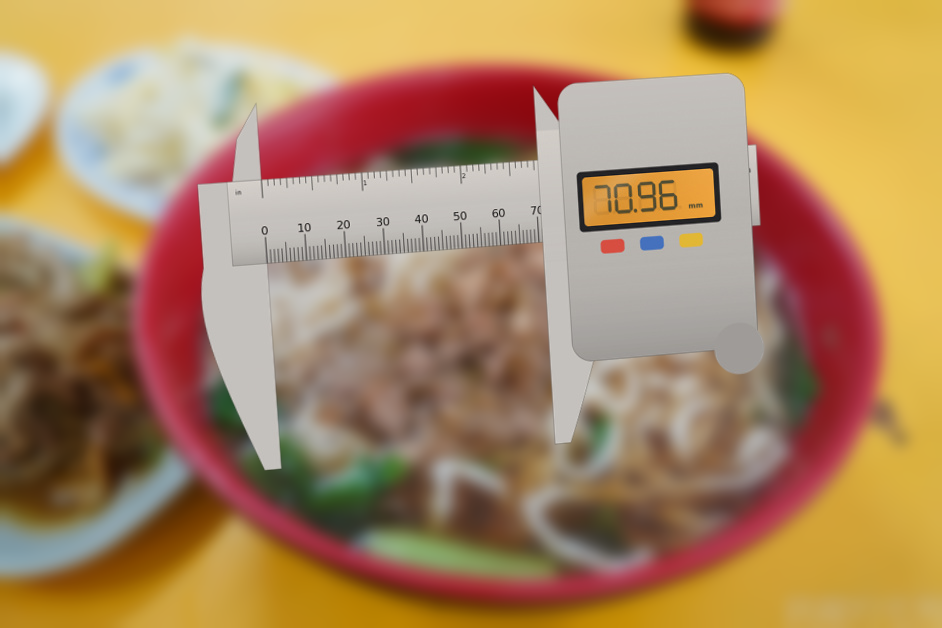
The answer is 70.96 mm
